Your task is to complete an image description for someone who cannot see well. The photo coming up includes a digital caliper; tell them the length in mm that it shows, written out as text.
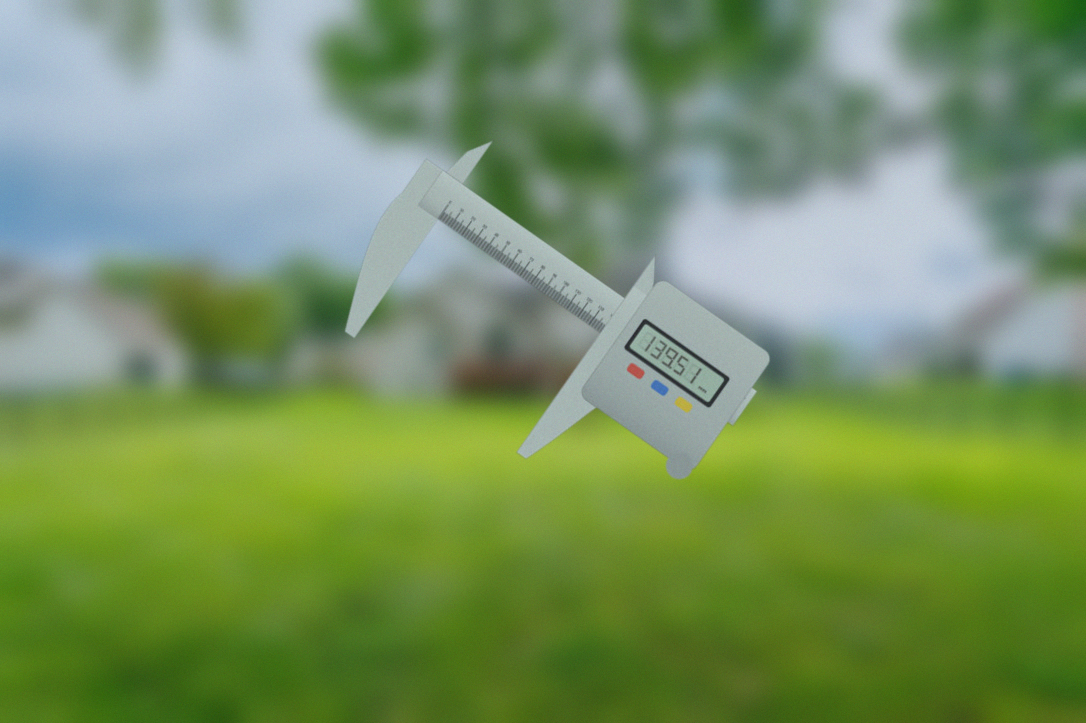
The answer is 139.51 mm
